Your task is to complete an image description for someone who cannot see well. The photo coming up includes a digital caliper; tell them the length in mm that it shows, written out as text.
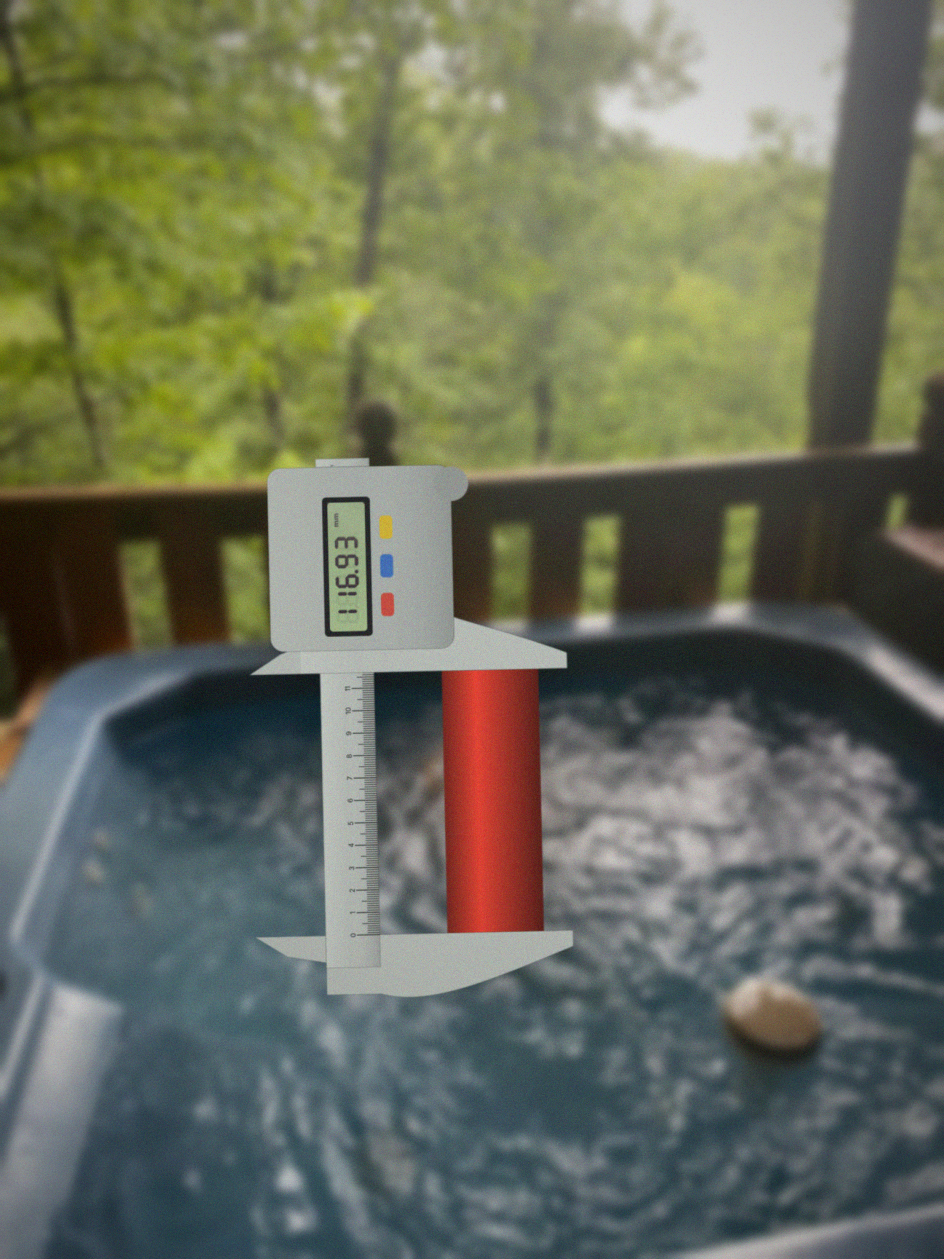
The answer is 116.93 mm
